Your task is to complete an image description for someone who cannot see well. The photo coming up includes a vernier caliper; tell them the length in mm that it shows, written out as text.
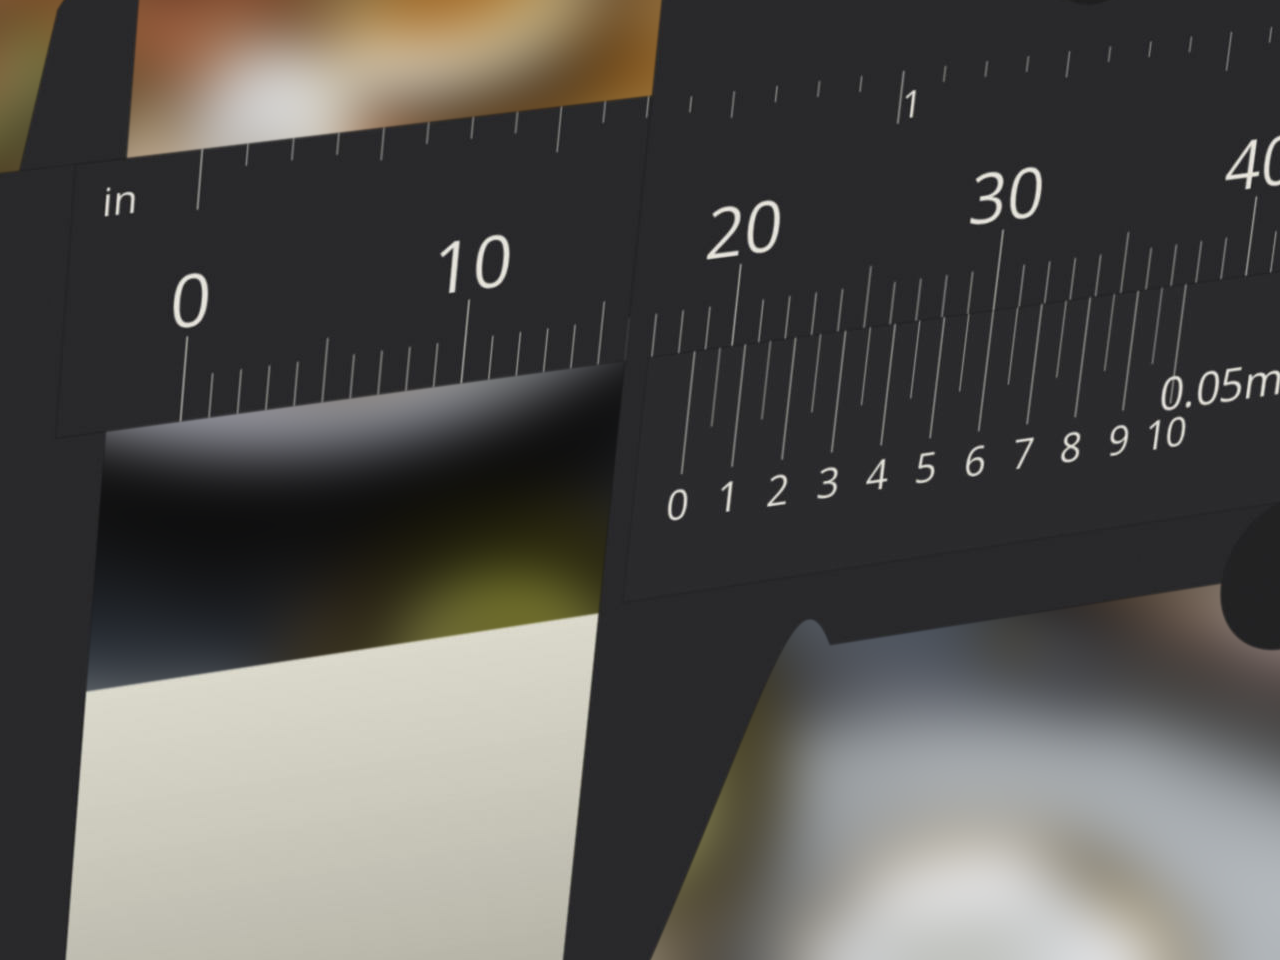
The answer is 18.6 mm
